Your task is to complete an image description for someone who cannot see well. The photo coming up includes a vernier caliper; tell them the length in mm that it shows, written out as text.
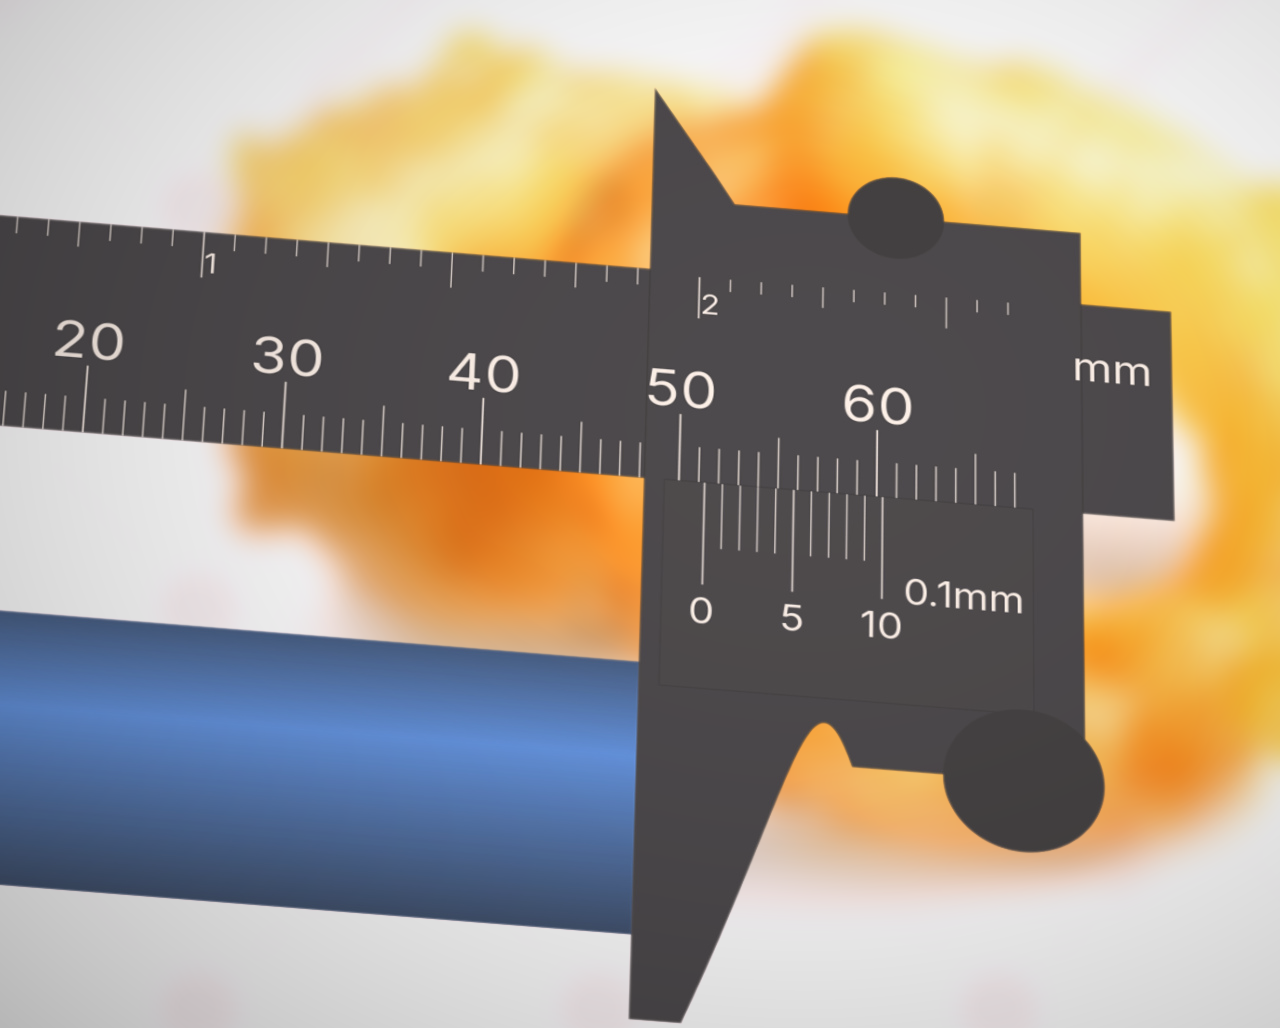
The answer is 51.3 mm
